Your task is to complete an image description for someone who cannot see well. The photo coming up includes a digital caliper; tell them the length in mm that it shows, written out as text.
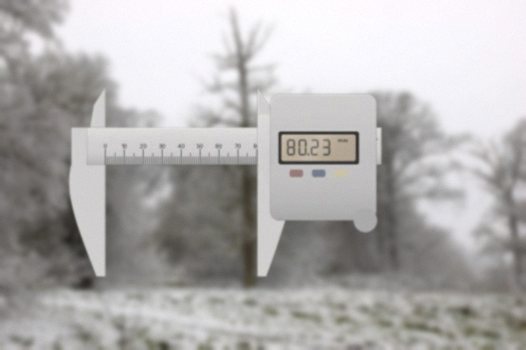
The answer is 80.23 mm
